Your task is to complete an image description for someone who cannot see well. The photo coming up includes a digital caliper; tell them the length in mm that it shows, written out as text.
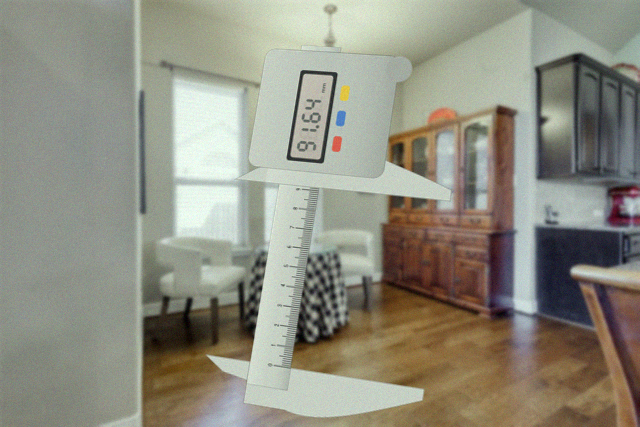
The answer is 91.64 mm
